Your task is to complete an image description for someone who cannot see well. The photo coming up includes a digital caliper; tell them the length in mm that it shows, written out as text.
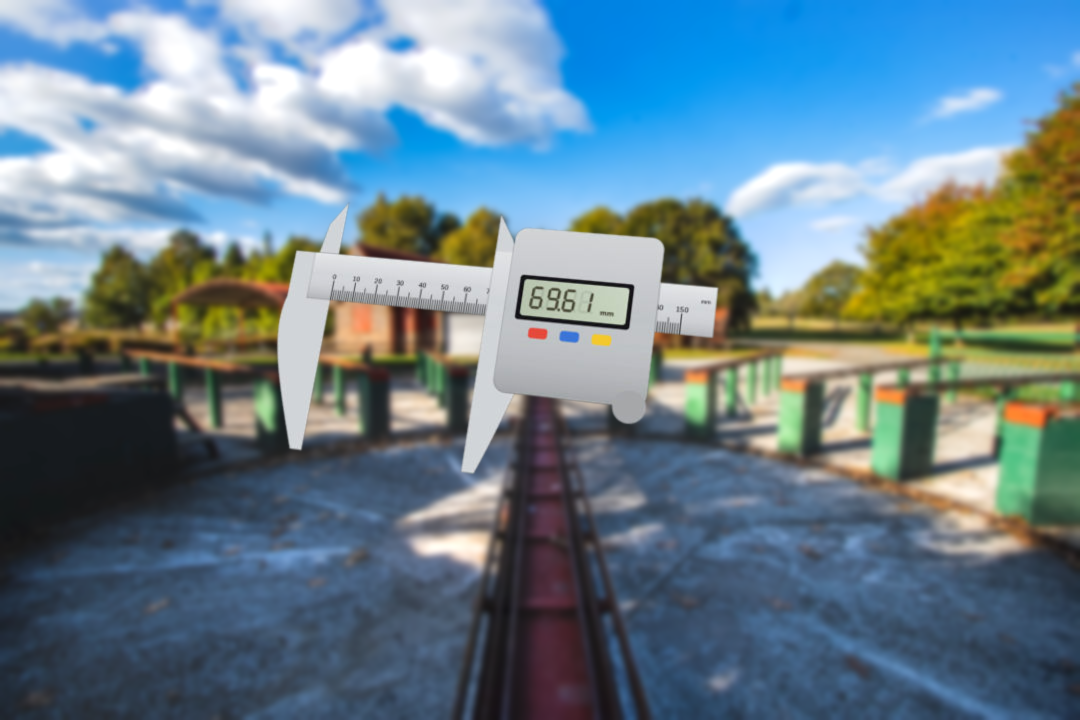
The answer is 69.61 mm
